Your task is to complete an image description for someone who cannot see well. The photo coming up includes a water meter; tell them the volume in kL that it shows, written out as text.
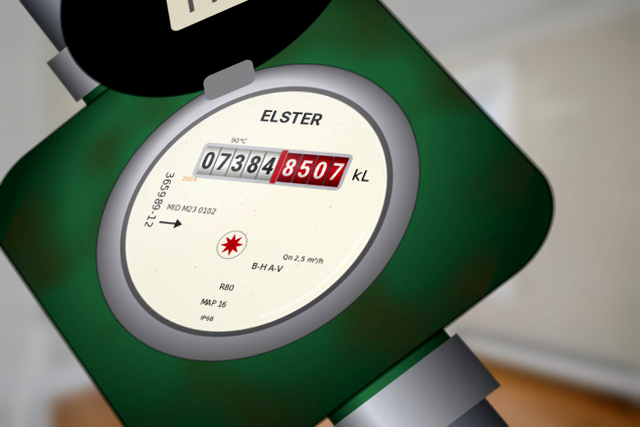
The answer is 7384.8507 kL
